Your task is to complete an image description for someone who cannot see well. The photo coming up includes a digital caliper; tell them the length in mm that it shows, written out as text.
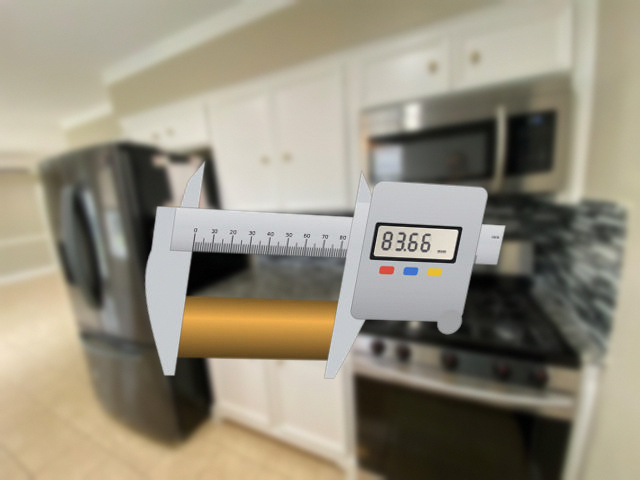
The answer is 83.66 mm
